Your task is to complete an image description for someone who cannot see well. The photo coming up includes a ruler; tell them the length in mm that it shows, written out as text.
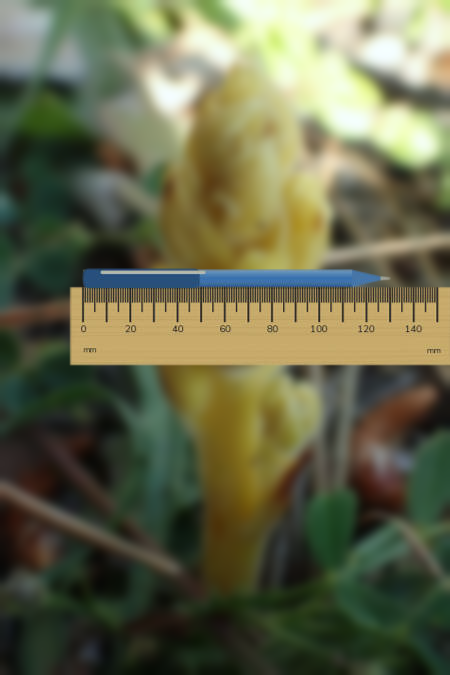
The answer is 130 mm
